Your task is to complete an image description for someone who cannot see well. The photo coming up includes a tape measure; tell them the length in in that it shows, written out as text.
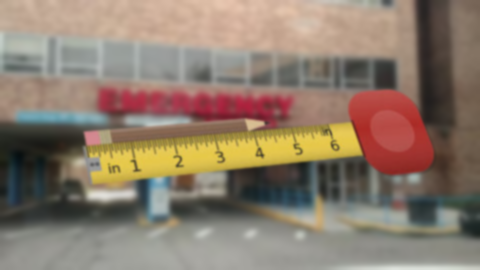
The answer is 4.5 in
